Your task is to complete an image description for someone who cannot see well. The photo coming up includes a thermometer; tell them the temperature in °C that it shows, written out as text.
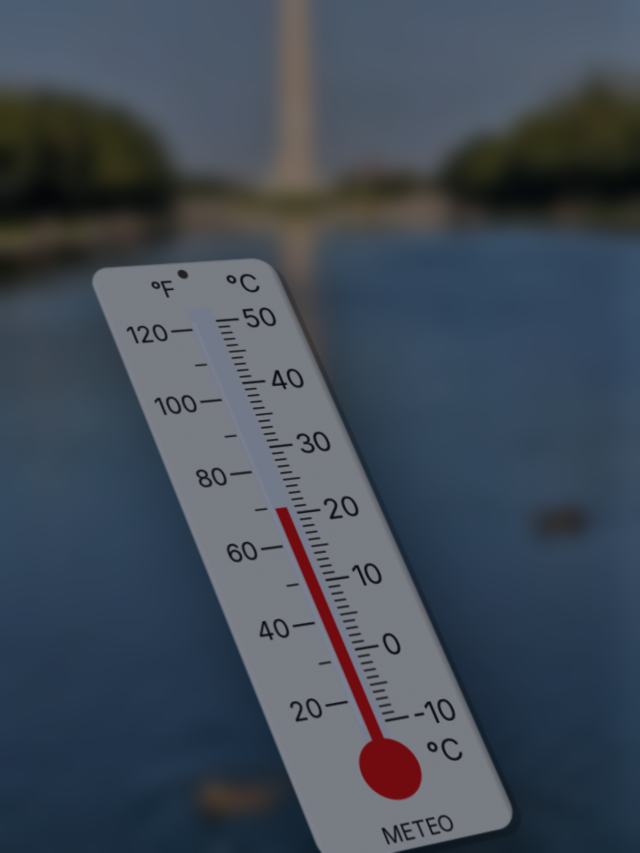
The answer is 21 °C
